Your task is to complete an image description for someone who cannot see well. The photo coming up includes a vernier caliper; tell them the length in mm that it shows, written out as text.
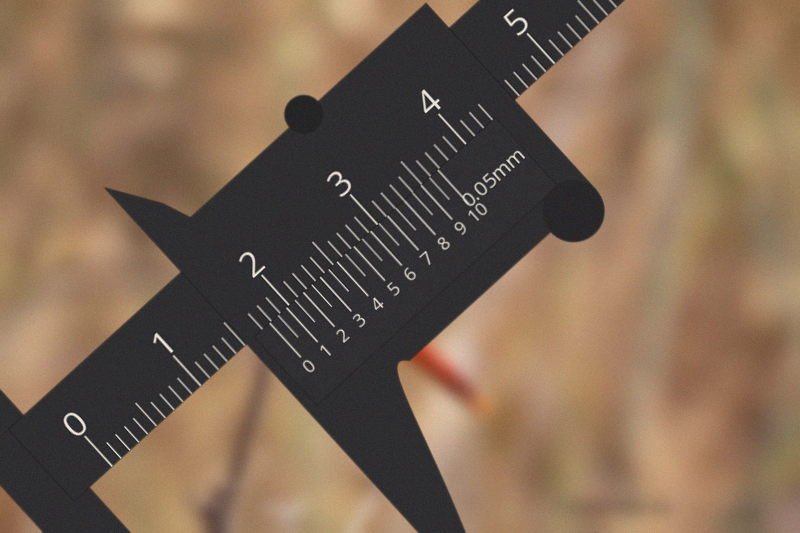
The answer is 17.8 mm
